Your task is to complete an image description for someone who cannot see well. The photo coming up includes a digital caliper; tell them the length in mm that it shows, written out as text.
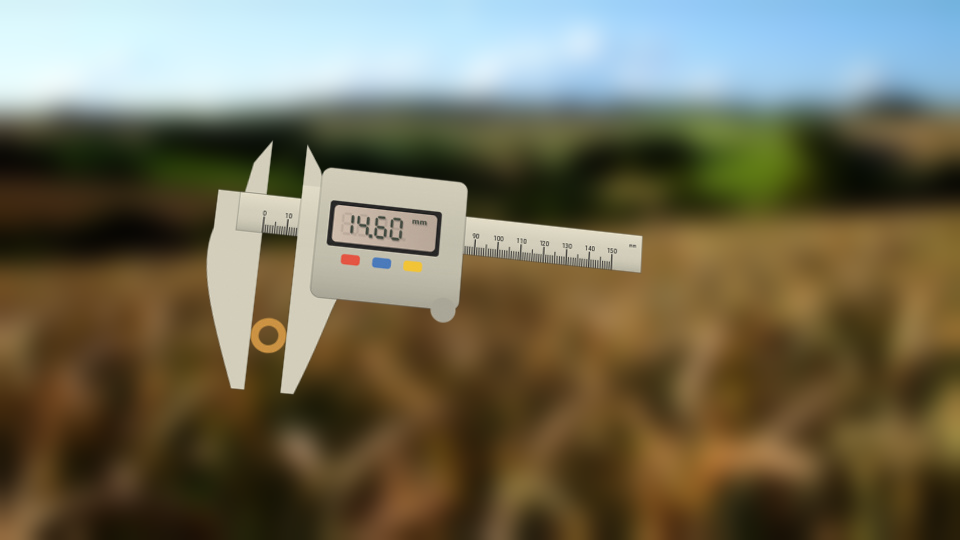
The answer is 14.60 mm
